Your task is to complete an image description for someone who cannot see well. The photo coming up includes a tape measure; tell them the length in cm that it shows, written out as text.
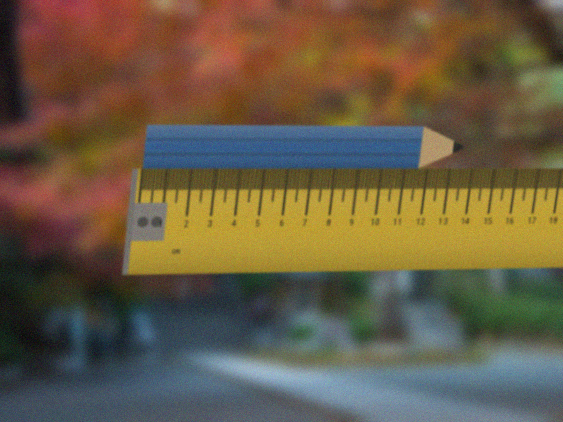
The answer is 13.5 cm
